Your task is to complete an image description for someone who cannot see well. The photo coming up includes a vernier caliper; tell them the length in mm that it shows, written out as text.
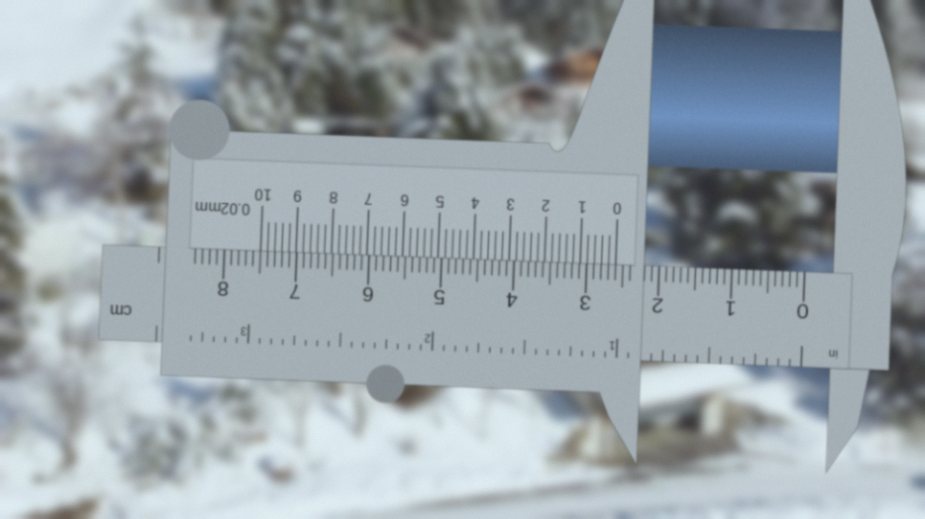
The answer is 26.0 mm
